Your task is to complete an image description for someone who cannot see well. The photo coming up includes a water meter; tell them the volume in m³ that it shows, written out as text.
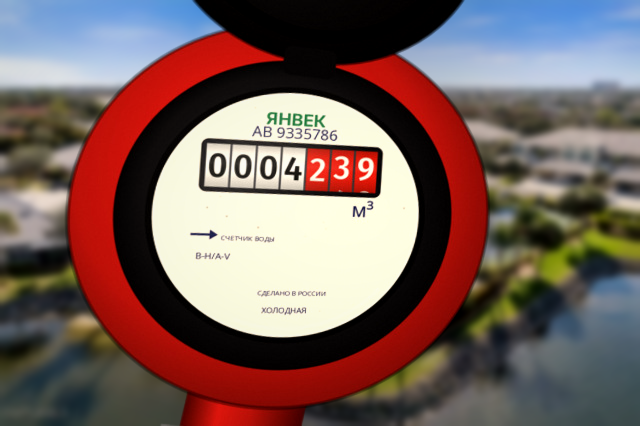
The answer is 4.239 m³
